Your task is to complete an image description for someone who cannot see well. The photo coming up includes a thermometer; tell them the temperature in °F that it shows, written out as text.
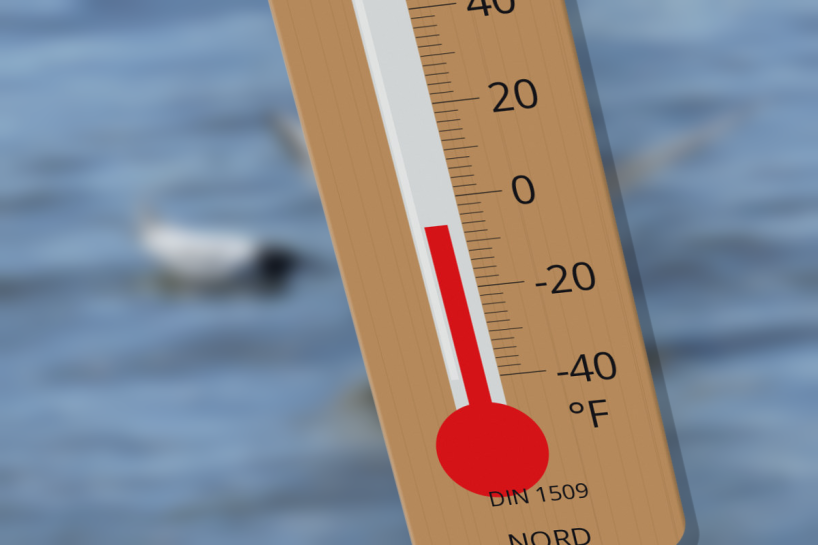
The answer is -6 °F
